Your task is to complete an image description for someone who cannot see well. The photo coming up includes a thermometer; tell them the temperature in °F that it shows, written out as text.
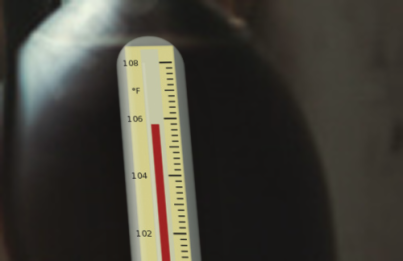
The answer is 105.8 °F
